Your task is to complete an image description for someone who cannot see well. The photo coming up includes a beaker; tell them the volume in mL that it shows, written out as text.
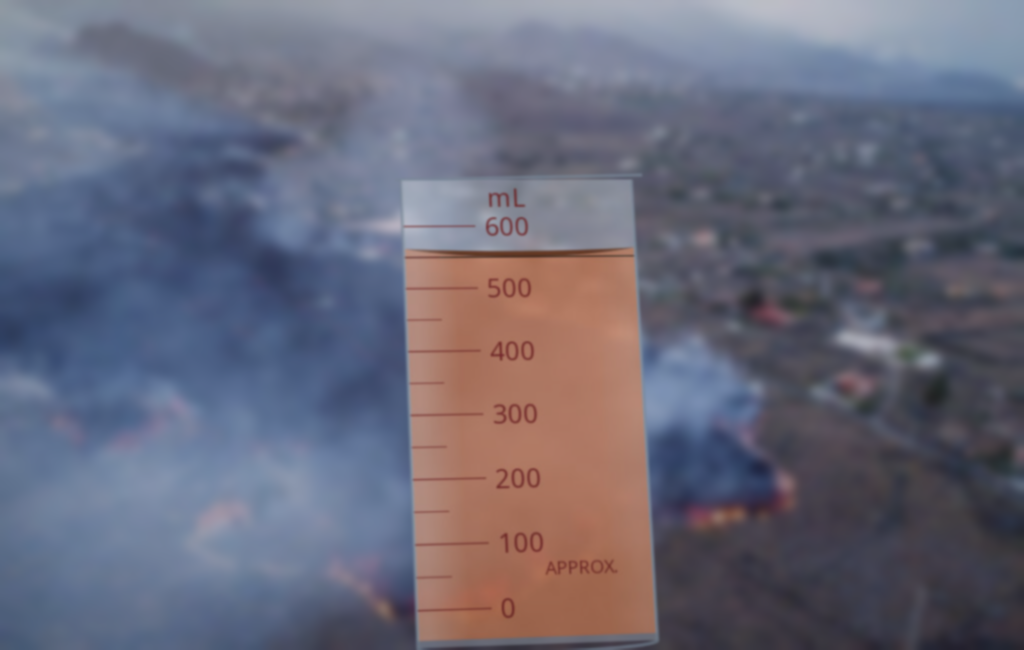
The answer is 550 mL
